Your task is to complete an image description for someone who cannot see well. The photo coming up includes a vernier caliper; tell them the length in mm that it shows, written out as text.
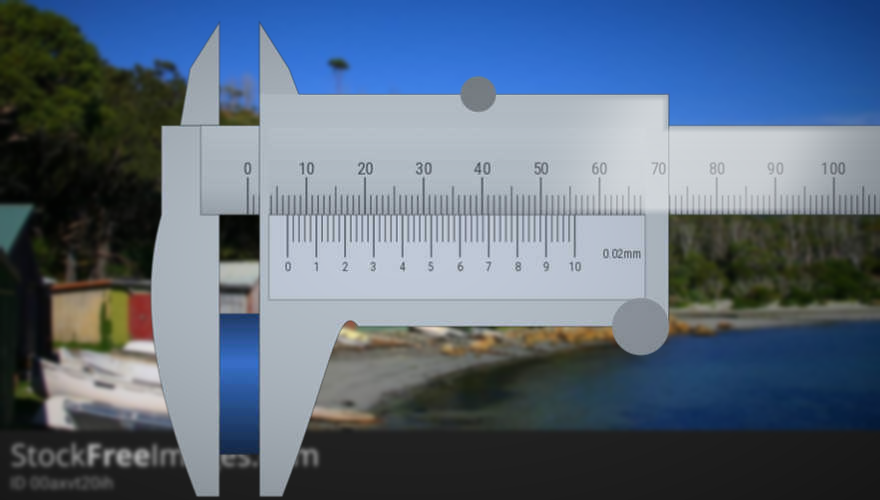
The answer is 6.8 mm
